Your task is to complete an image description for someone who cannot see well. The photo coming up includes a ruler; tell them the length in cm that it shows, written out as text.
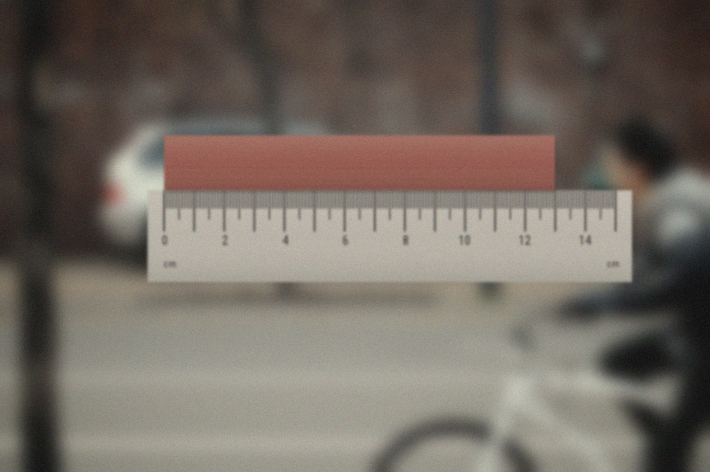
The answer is 13 cm
